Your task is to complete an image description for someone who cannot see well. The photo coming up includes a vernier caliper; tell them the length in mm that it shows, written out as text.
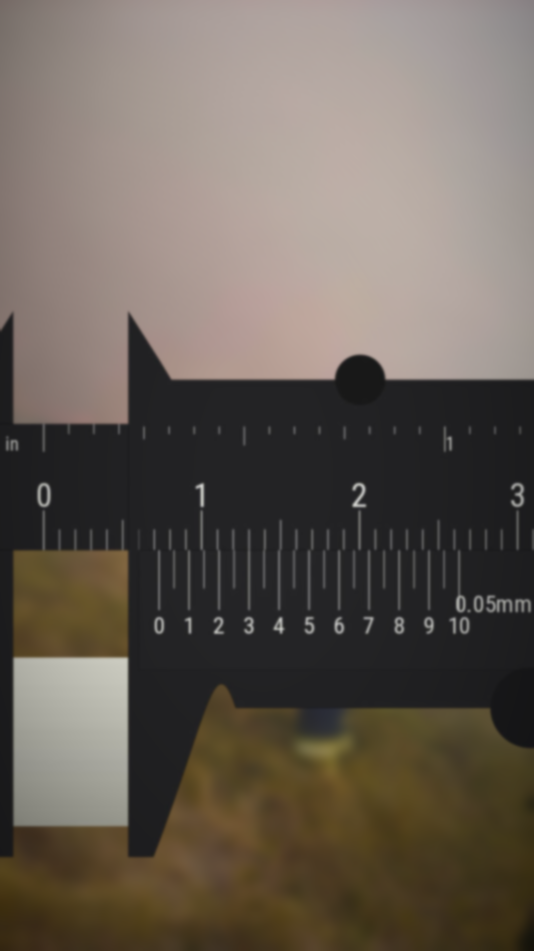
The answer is 7.3 mm
